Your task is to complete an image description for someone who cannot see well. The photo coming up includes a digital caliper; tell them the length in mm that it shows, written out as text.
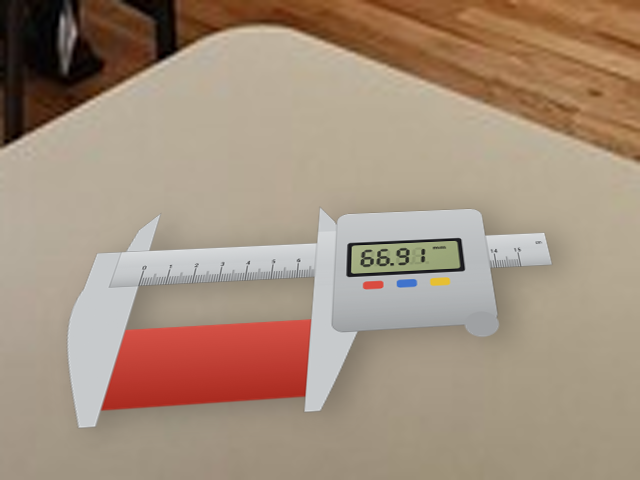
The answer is 66.91 mm
